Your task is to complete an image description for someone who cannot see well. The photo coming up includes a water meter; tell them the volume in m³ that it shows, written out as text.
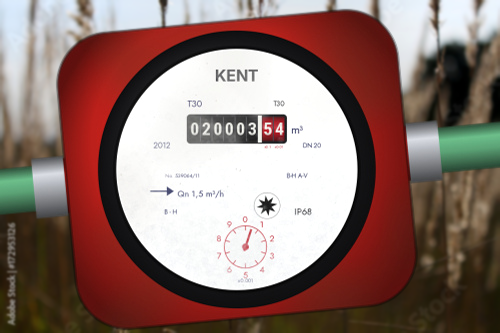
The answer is 20003.540 m³
